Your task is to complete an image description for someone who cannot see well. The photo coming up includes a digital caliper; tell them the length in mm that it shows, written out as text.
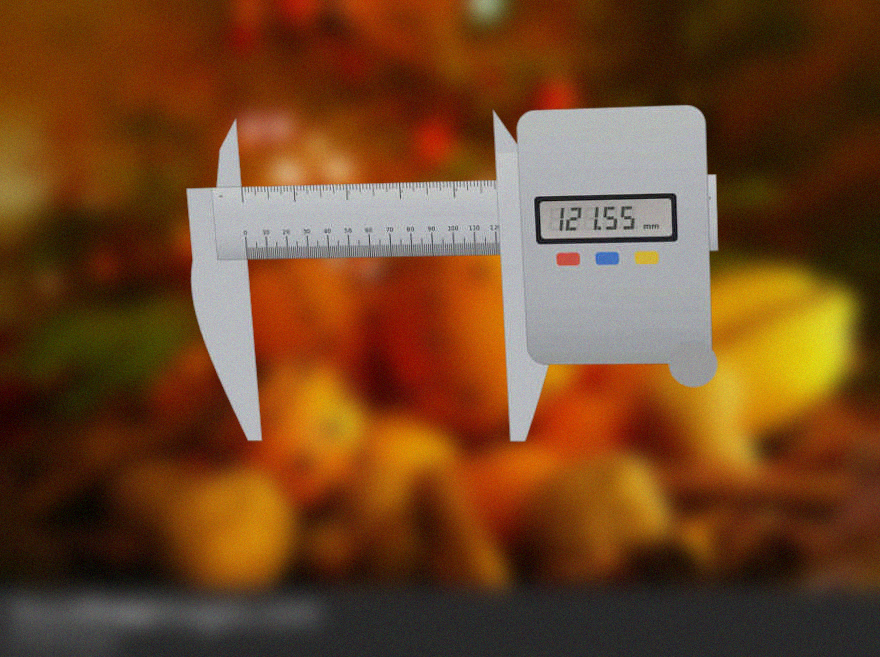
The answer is 121.55 mm
